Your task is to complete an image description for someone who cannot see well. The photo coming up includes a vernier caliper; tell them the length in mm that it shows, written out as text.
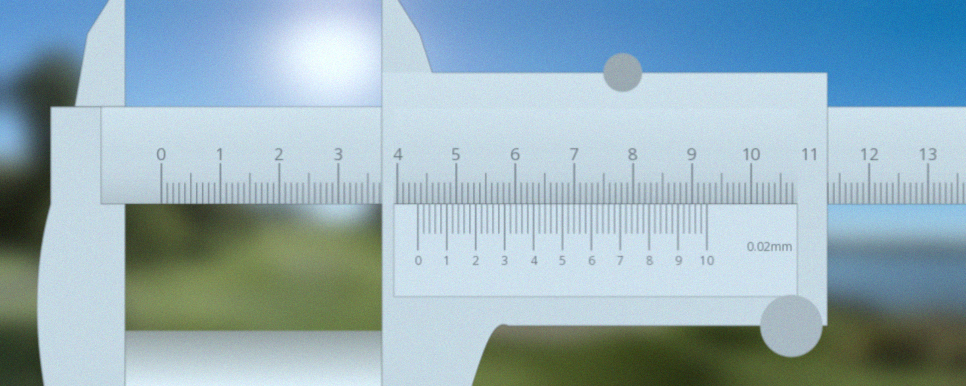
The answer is 43.5 mm
